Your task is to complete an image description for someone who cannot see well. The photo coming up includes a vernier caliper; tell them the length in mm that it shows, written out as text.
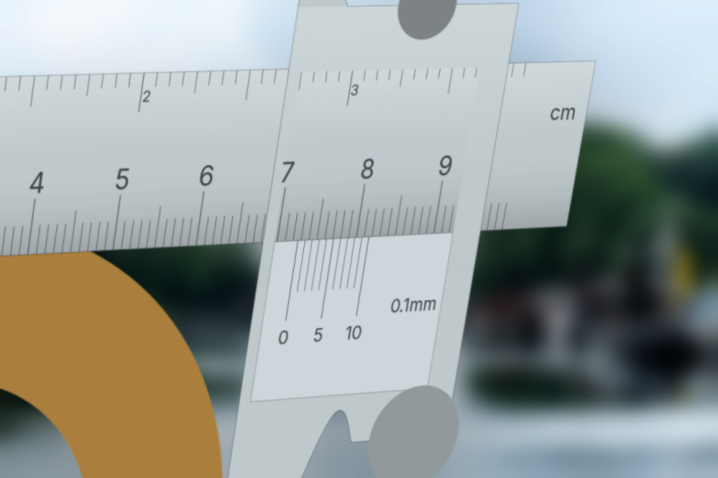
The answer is 72.6 mm
